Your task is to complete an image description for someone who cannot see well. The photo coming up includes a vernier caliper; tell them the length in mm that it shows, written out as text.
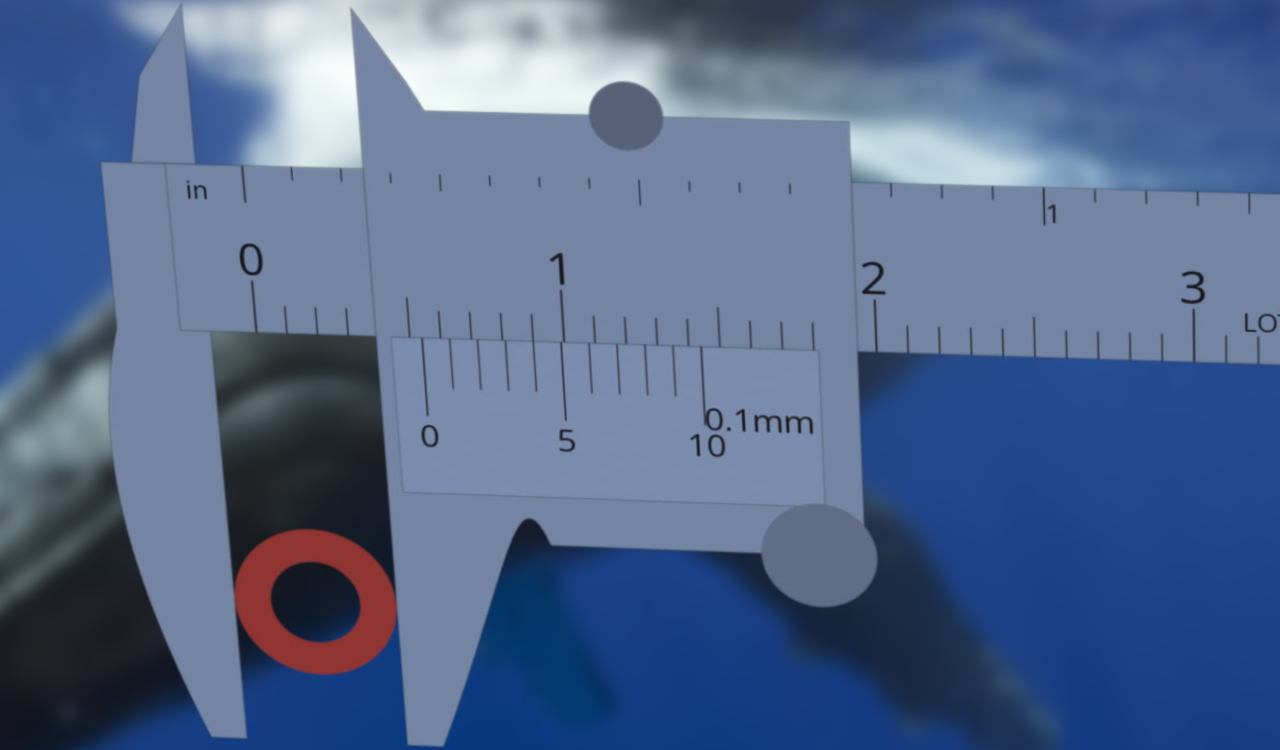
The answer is 5.4 mm
